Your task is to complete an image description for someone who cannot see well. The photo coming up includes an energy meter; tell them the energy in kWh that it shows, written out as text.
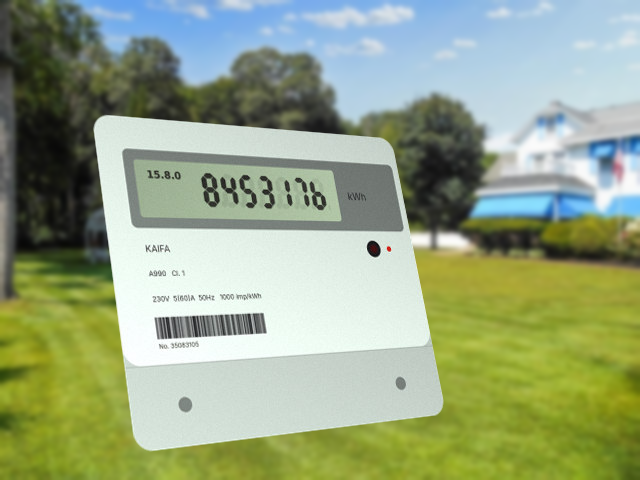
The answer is 8453176 kWh
